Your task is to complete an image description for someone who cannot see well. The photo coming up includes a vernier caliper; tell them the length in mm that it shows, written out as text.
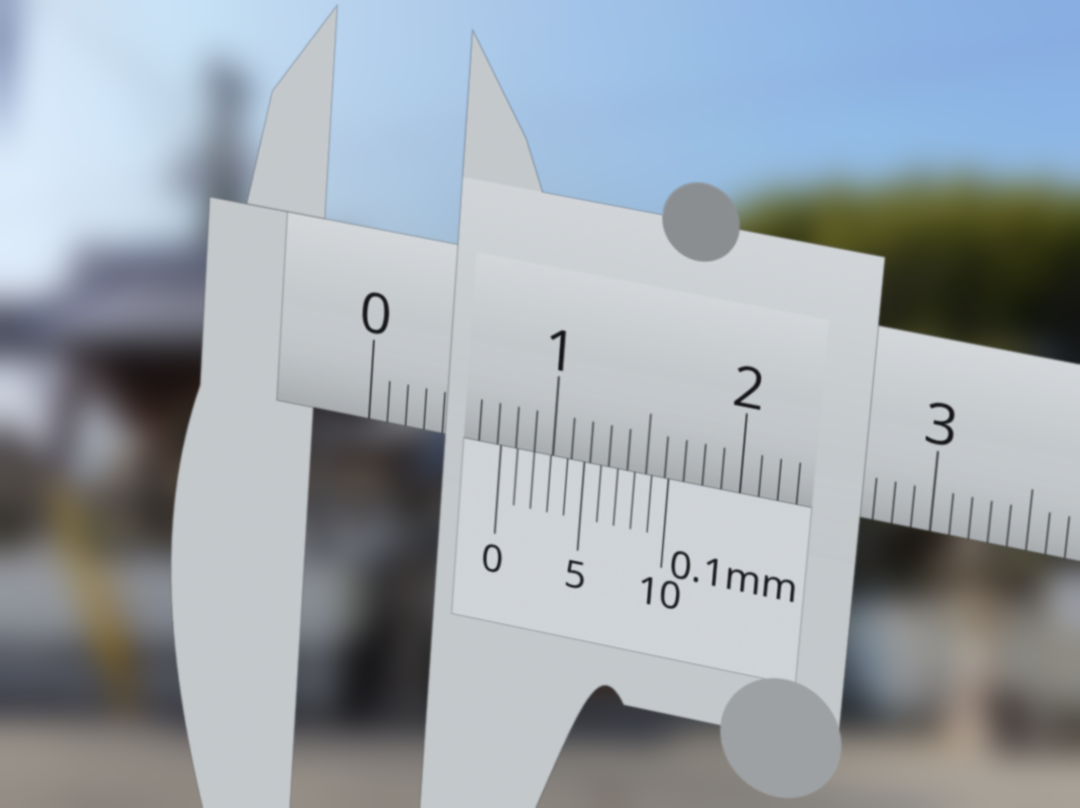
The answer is 7.2 mm
